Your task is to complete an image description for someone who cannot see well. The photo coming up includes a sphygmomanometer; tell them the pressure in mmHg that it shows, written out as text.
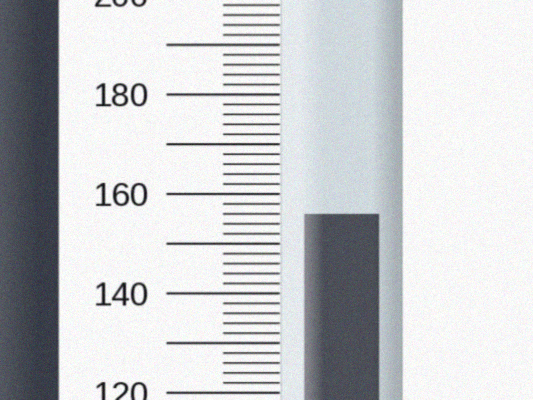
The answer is 156 mmHg
